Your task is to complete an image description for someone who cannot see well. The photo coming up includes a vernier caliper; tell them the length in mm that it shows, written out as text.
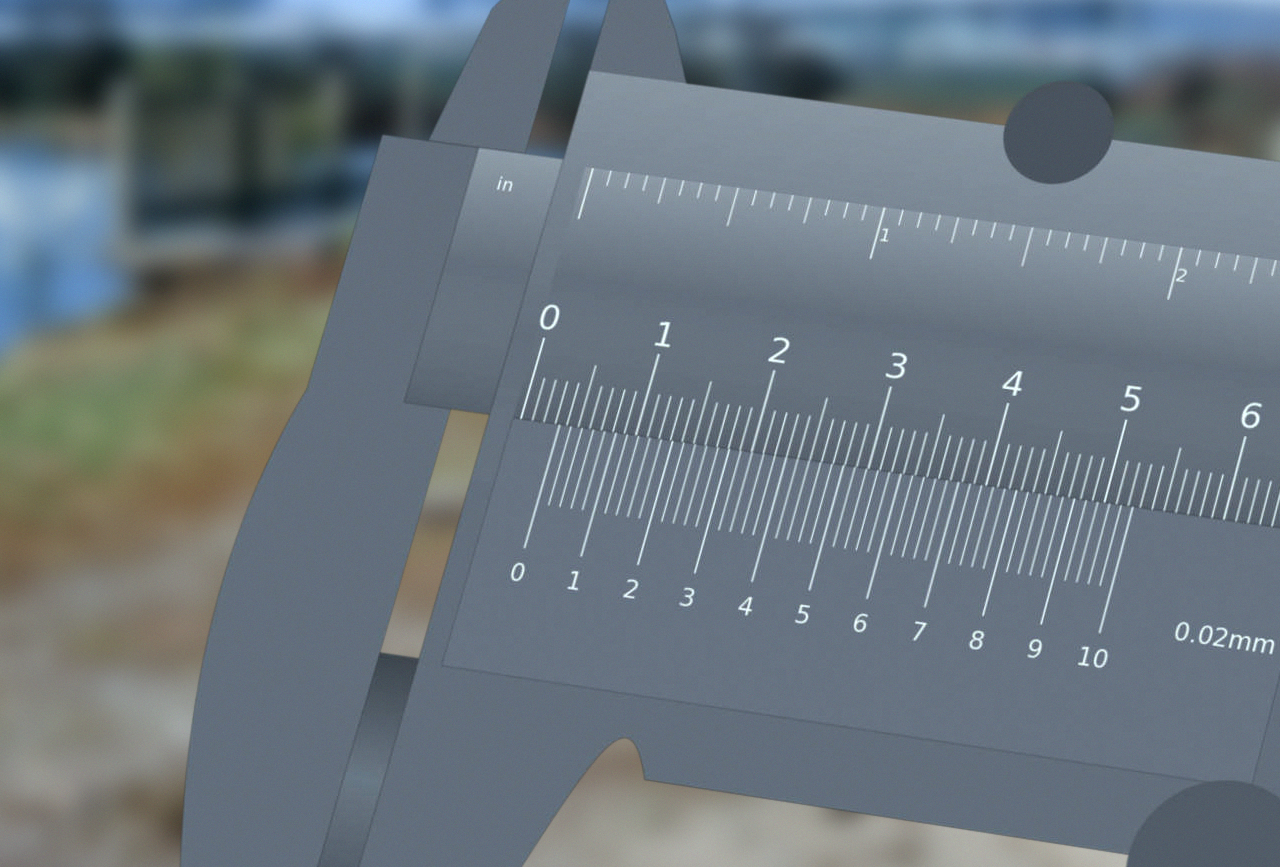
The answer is 3.4 mm
